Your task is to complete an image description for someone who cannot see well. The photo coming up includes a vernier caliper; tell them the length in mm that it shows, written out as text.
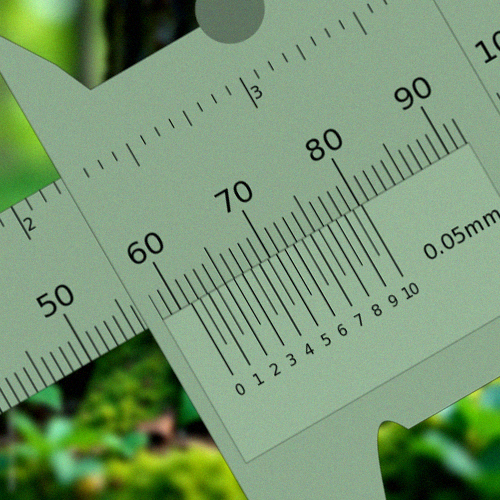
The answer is 61.2 mm
